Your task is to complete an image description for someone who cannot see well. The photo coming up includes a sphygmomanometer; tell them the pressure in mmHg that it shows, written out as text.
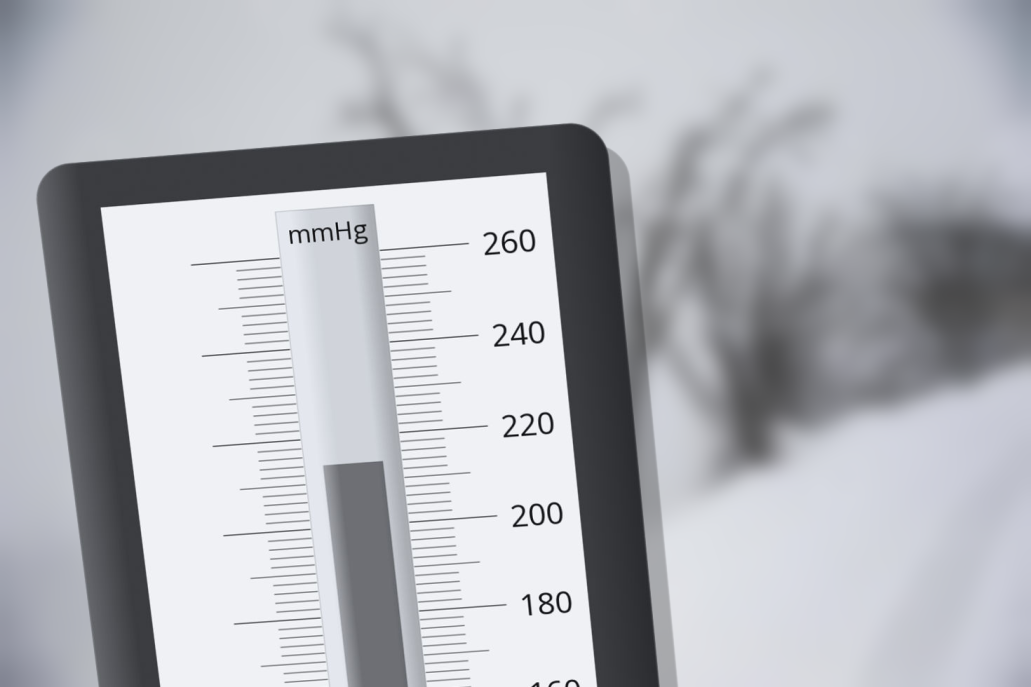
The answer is 214 mmHg
